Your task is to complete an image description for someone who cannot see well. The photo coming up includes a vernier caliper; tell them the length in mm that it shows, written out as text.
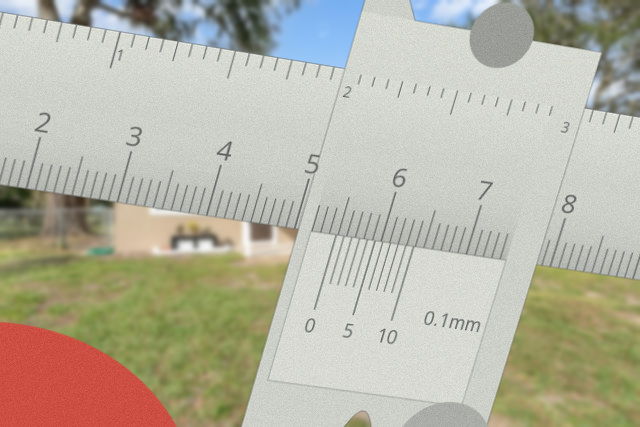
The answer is 54.8 mm
